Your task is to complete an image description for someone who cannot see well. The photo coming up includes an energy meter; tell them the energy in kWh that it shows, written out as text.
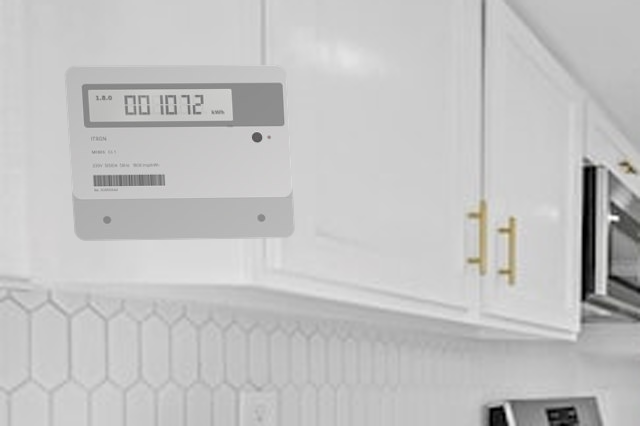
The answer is 1072 kWh
